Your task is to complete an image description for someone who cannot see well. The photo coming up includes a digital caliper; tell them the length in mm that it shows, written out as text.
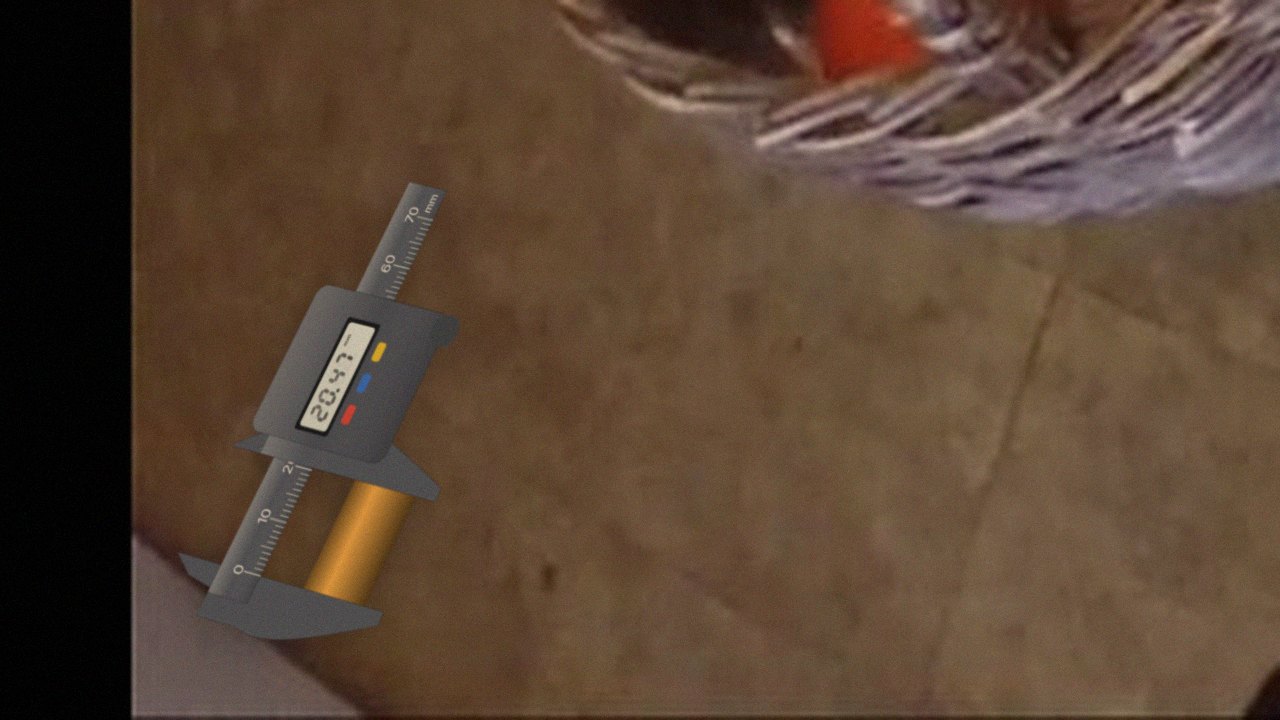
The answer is 20.47 mm
